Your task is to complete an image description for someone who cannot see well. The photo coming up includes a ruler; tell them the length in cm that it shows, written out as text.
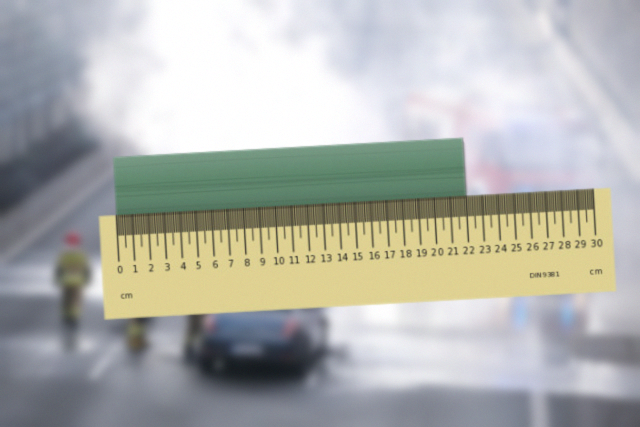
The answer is 22 cm
